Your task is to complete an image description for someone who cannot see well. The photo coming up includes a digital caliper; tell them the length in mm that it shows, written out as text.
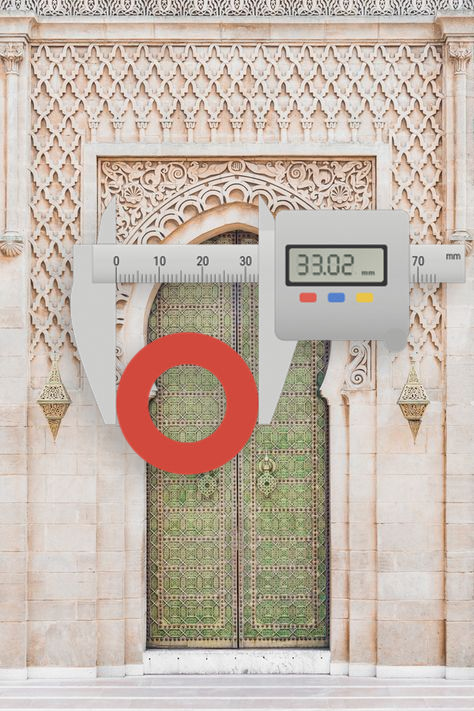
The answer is 33.02 mm
